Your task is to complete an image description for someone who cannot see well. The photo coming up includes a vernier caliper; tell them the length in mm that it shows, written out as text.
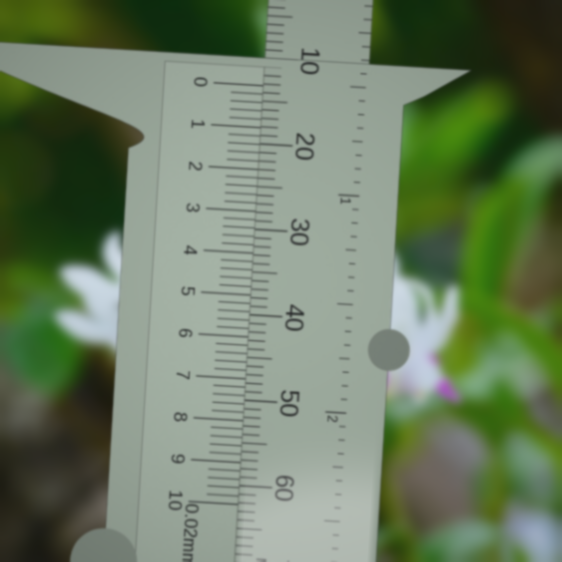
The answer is 13.2 mm
